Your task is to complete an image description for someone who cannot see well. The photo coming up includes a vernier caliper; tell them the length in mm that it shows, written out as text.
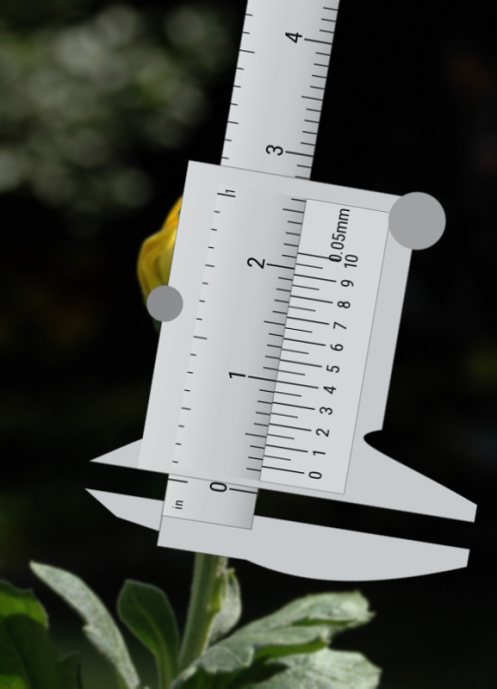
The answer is 2.4 mm
